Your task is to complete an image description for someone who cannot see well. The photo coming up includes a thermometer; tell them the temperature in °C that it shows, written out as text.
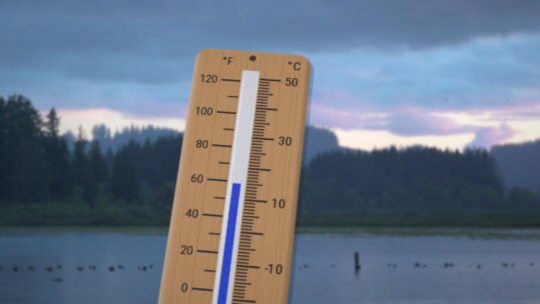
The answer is 15 °C
